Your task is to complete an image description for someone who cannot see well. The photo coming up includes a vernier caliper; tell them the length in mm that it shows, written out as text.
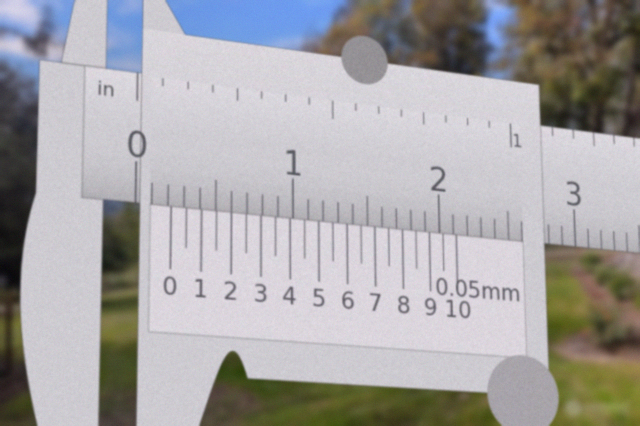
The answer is 2.2 mm
